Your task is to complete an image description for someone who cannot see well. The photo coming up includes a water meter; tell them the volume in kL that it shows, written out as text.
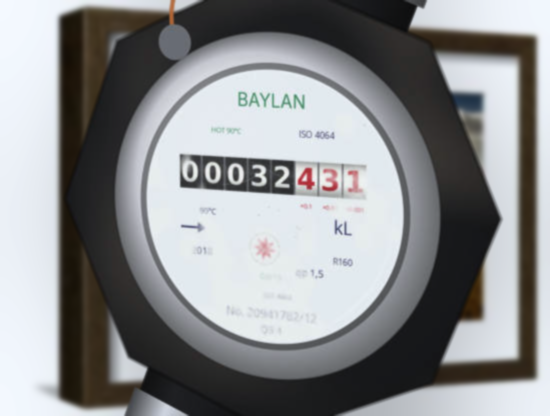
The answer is 32.431 kL
